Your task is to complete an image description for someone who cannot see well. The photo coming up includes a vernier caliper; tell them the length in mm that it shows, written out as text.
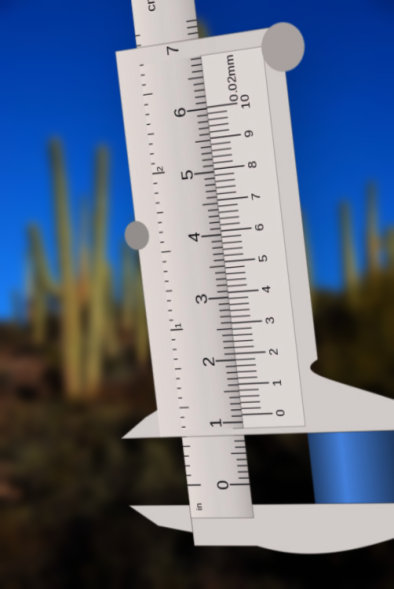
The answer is 11.2 mm
